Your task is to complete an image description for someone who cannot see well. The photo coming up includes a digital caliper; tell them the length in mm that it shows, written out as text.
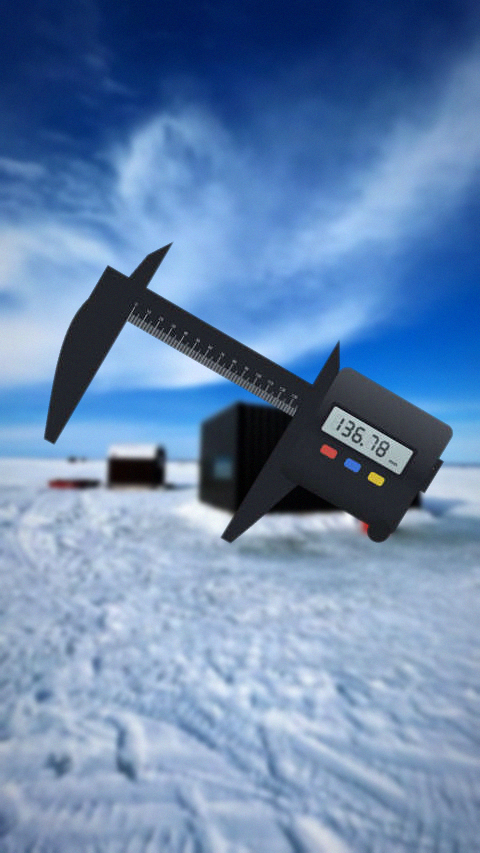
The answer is 136.78 mm
